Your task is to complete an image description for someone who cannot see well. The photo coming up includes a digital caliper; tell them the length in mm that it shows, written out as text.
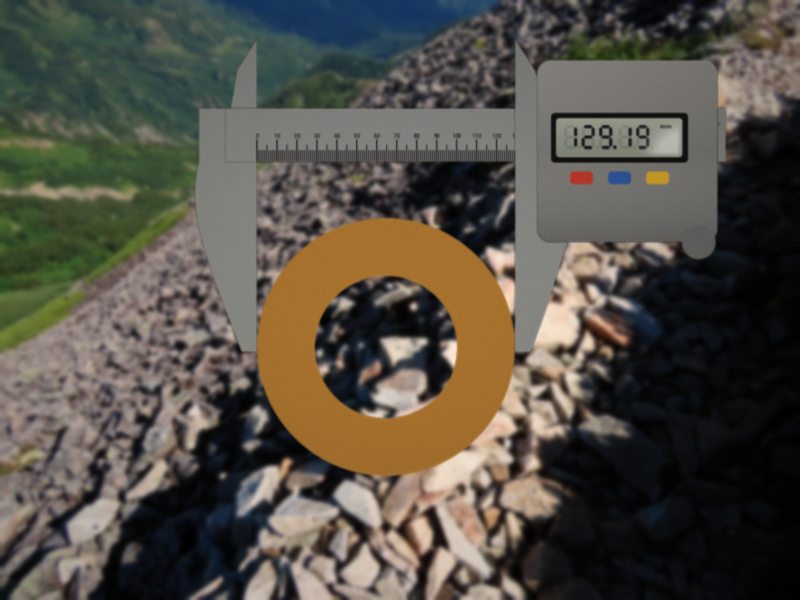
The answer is 129.19 mm
